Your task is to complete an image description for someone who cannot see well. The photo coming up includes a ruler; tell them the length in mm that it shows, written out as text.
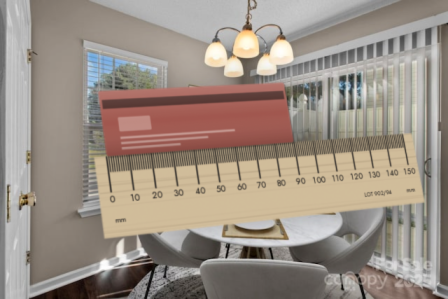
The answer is 90 mm
